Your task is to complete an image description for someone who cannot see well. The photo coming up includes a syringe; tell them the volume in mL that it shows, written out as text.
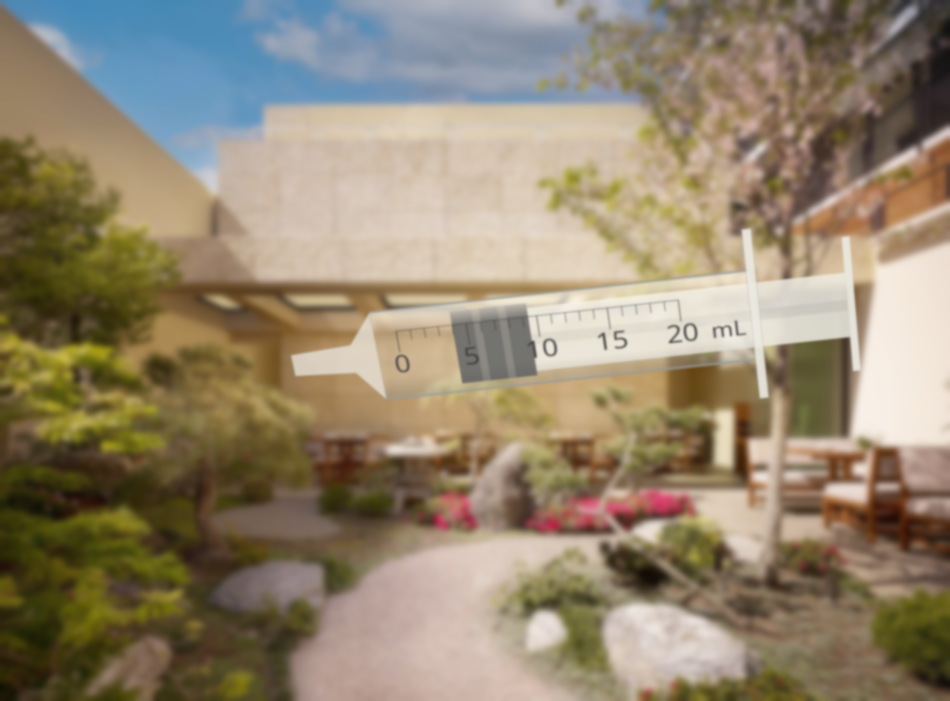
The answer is 4 mL
